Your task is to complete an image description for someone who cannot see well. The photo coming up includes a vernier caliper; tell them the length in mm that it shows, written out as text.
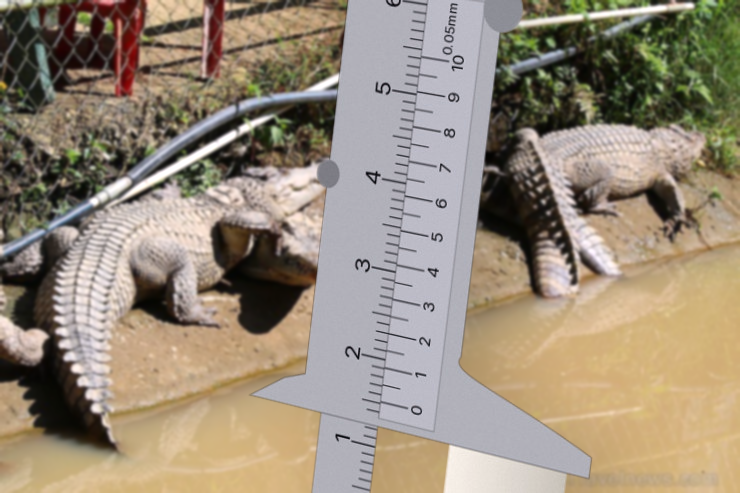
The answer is 15.2 mm
